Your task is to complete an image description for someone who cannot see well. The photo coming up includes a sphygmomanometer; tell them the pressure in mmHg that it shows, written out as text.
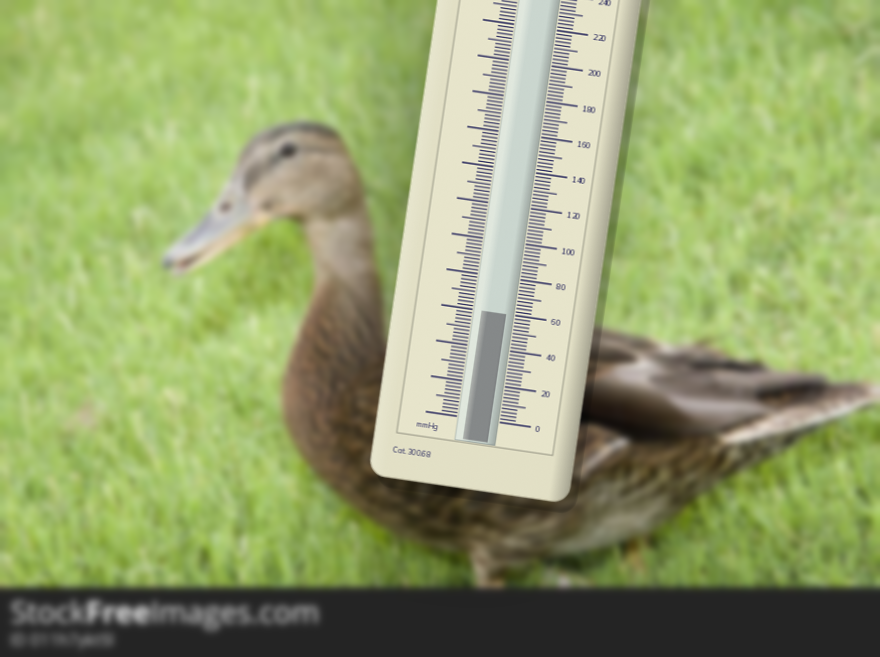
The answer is 60 mmHg
